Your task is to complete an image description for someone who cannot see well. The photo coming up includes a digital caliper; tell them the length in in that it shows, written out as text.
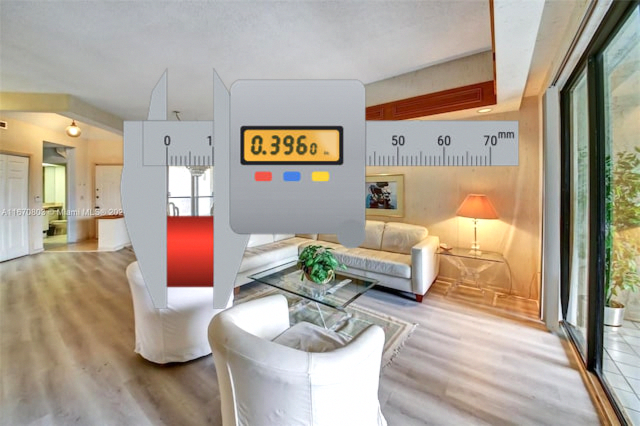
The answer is 0.3960 in
